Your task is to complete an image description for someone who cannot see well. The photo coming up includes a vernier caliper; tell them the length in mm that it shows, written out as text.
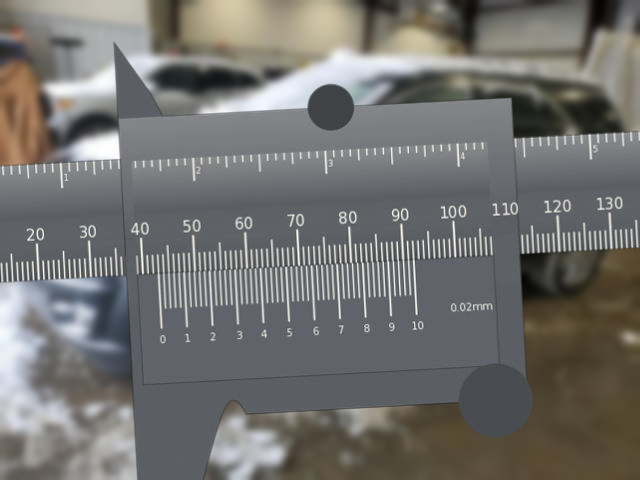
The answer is 43.0 mm
